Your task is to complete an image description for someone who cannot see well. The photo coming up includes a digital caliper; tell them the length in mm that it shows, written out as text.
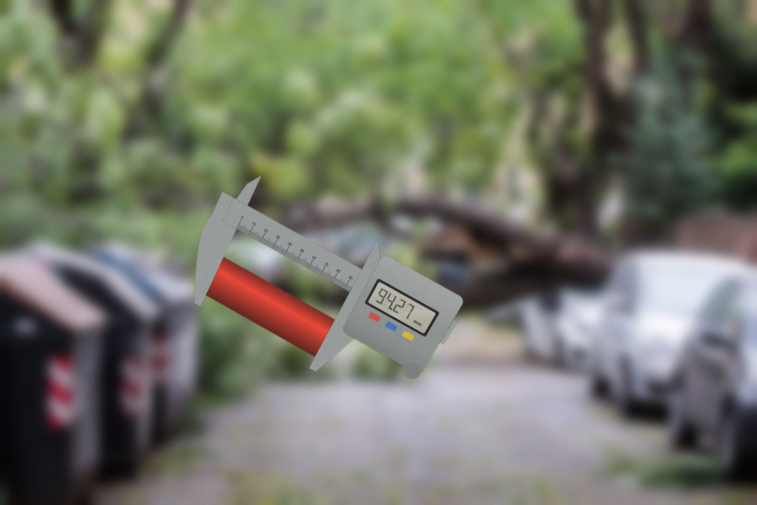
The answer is 94.27 mm
